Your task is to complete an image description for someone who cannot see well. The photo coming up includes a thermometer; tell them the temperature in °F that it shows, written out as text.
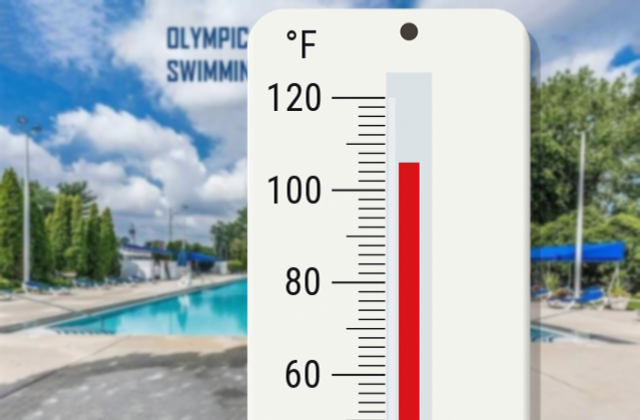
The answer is 106 °F
